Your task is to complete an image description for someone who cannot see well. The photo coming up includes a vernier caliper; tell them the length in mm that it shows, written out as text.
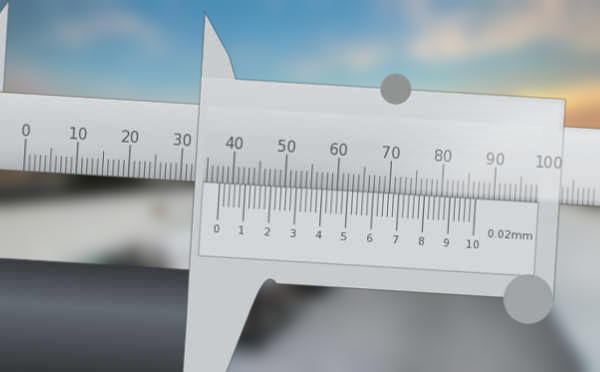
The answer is 37.5 mm
